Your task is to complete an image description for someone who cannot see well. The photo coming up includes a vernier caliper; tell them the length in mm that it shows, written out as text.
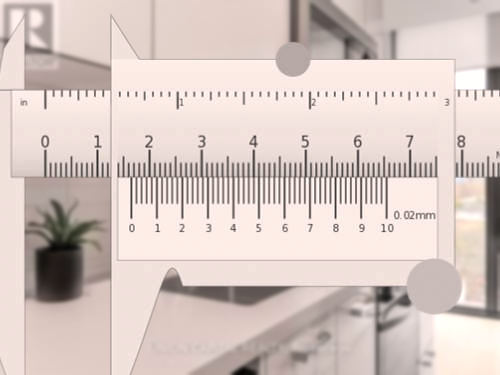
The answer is 16.5 mm
